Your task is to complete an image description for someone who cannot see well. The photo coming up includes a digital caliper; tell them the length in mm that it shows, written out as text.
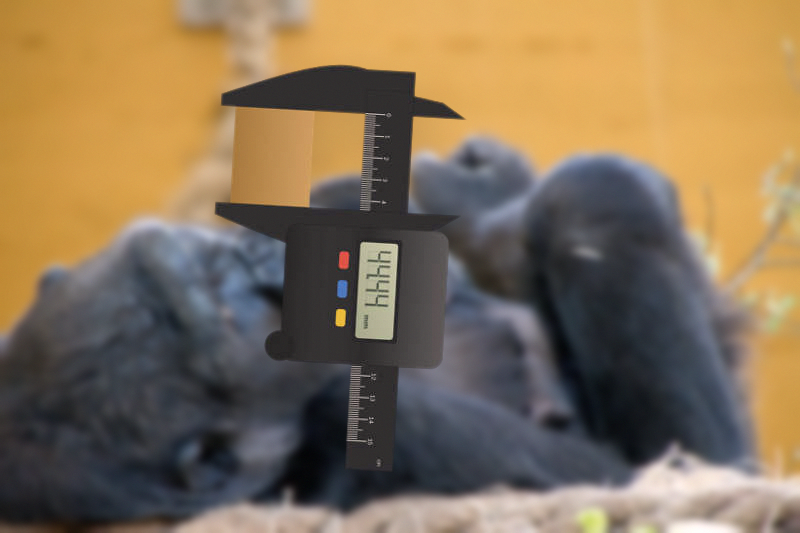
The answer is 44.44 mm
